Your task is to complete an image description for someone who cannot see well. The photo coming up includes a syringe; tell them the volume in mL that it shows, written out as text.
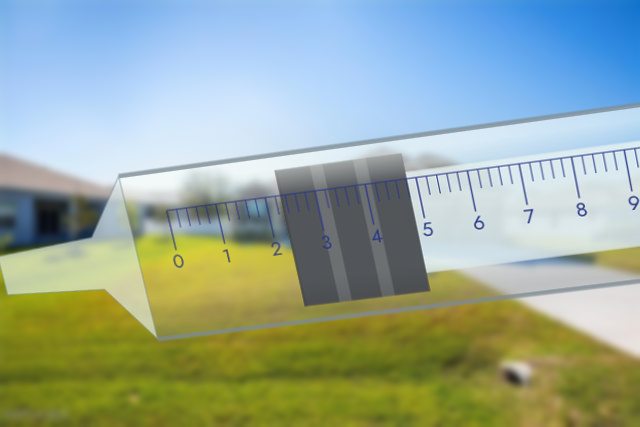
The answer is 2.3 mL
